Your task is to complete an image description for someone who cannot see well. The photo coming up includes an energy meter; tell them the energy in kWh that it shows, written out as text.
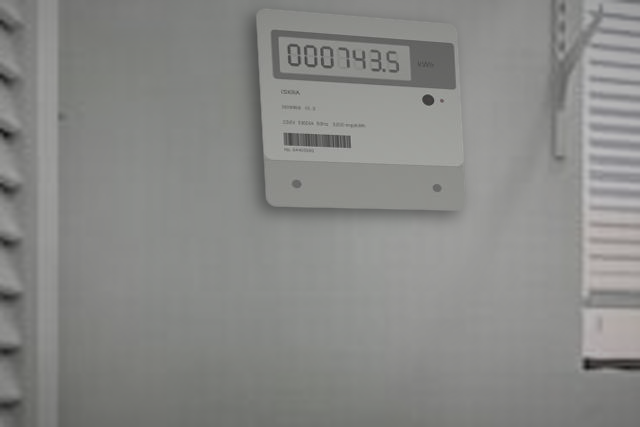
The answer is 743.5 kWh
